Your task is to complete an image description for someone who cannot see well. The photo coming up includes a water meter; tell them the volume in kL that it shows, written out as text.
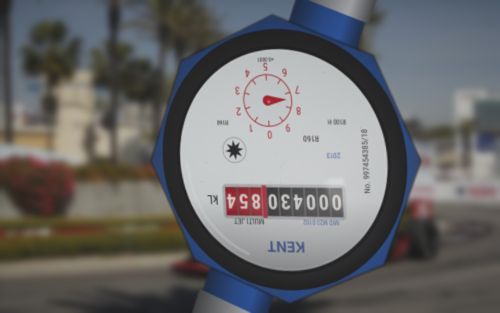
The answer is 430.8547 kL
